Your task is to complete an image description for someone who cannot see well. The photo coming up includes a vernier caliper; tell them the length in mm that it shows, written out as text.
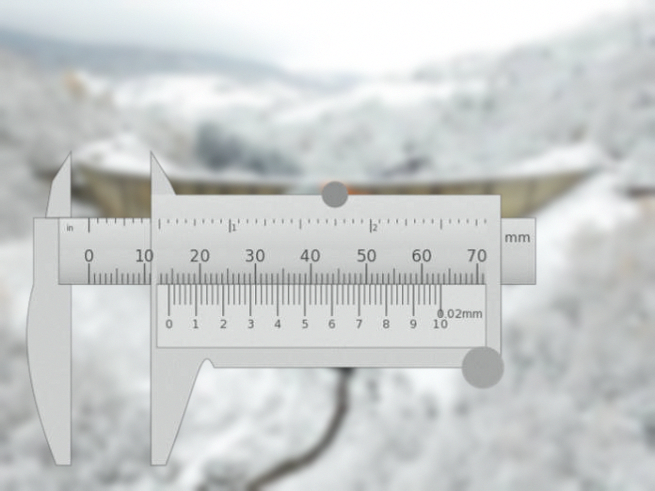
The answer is 14.4 mm
